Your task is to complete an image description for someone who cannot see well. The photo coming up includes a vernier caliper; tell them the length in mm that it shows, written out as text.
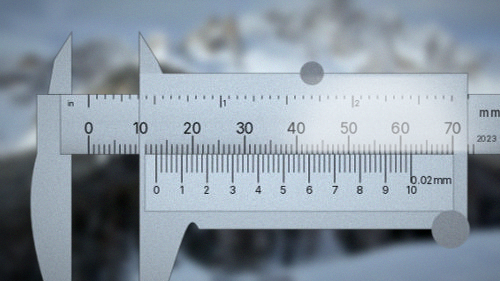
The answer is 13.0 mm
